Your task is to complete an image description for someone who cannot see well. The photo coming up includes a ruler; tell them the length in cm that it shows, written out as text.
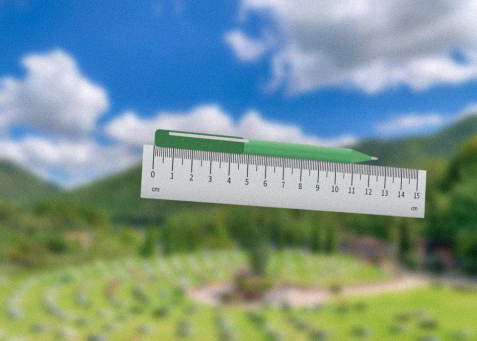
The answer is 12.5 cm
